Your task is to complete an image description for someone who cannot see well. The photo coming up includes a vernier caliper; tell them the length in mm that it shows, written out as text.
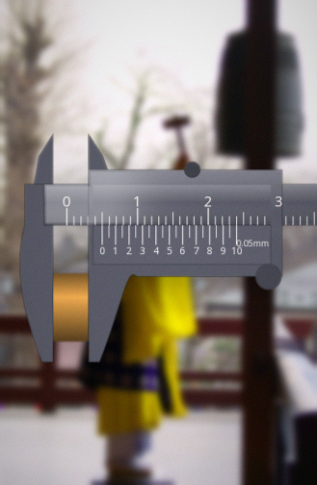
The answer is 5.0 mm
